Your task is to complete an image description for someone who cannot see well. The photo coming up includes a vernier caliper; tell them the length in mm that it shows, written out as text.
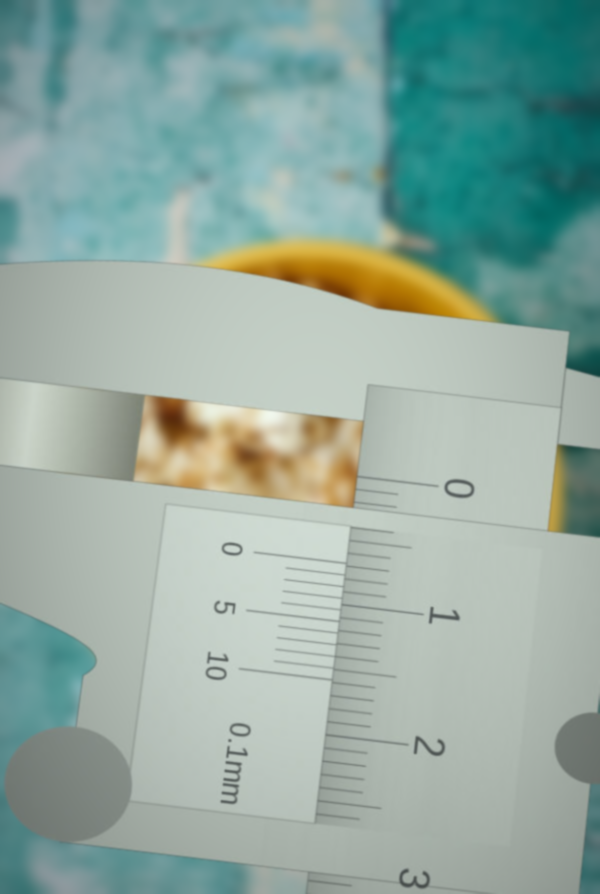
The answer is 6.8 mm
